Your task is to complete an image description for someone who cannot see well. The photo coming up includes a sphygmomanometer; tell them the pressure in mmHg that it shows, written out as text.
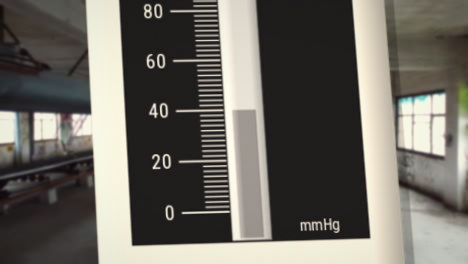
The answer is 40 mmHg
